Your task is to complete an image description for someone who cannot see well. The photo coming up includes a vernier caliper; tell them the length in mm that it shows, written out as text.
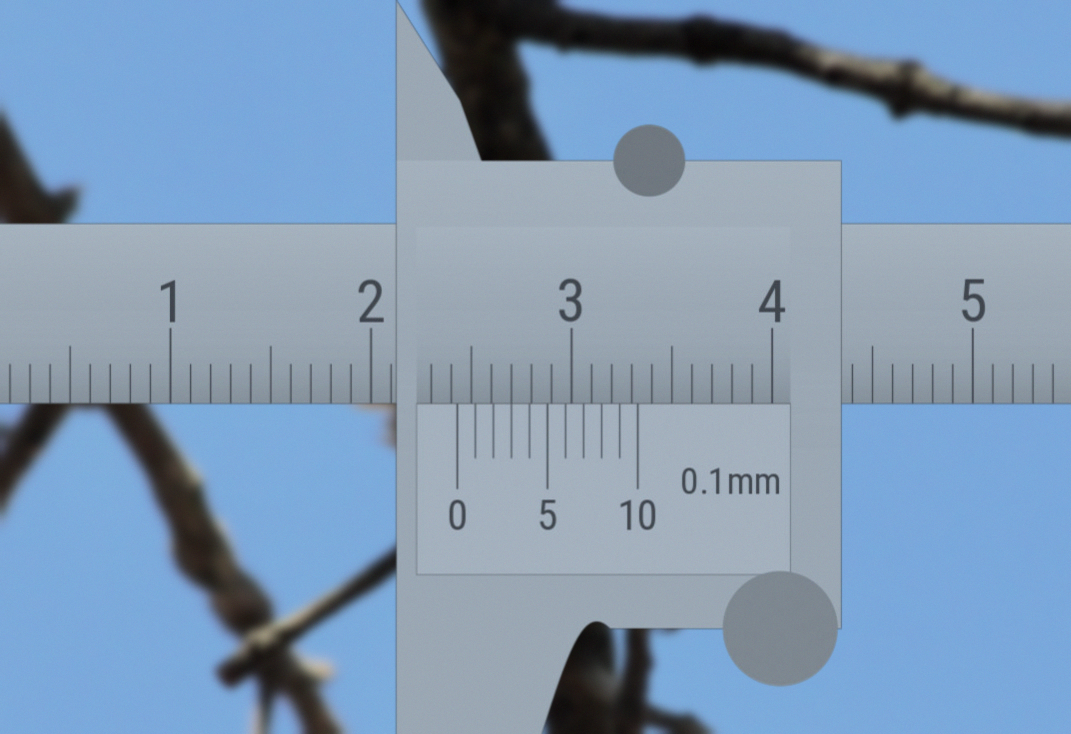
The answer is 24.3 mm
